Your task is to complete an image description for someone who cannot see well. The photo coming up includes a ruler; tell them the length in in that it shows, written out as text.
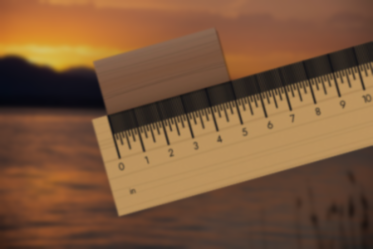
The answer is 5 in
